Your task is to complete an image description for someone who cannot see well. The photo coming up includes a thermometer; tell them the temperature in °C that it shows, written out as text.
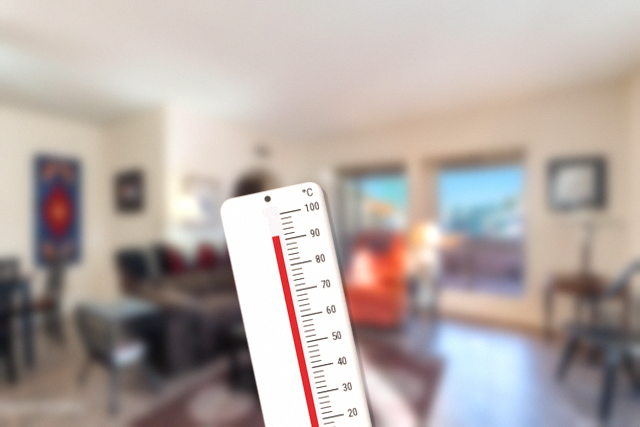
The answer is 92 °C
